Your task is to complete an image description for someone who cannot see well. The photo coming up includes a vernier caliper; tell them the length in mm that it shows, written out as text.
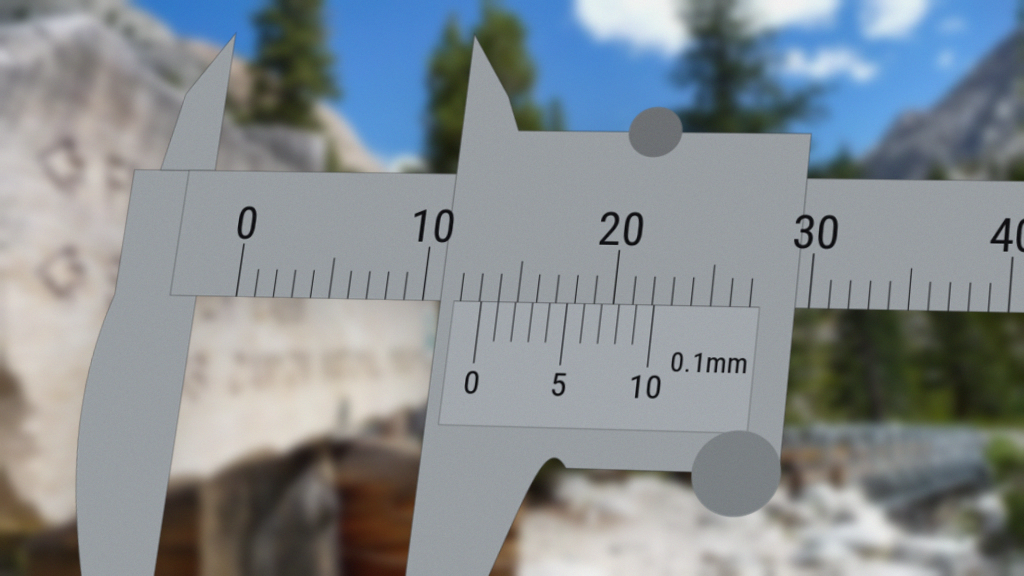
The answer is 13.1 mm
